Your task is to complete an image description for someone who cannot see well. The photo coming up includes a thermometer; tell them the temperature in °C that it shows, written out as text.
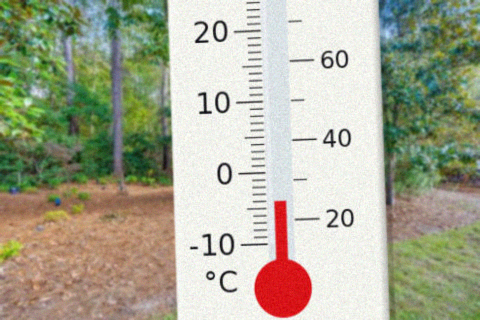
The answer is -4 °C
